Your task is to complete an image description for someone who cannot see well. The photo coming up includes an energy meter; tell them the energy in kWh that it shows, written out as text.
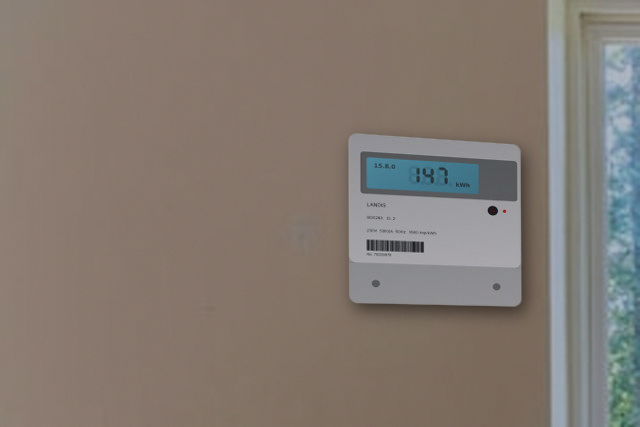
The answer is 147 kWh
